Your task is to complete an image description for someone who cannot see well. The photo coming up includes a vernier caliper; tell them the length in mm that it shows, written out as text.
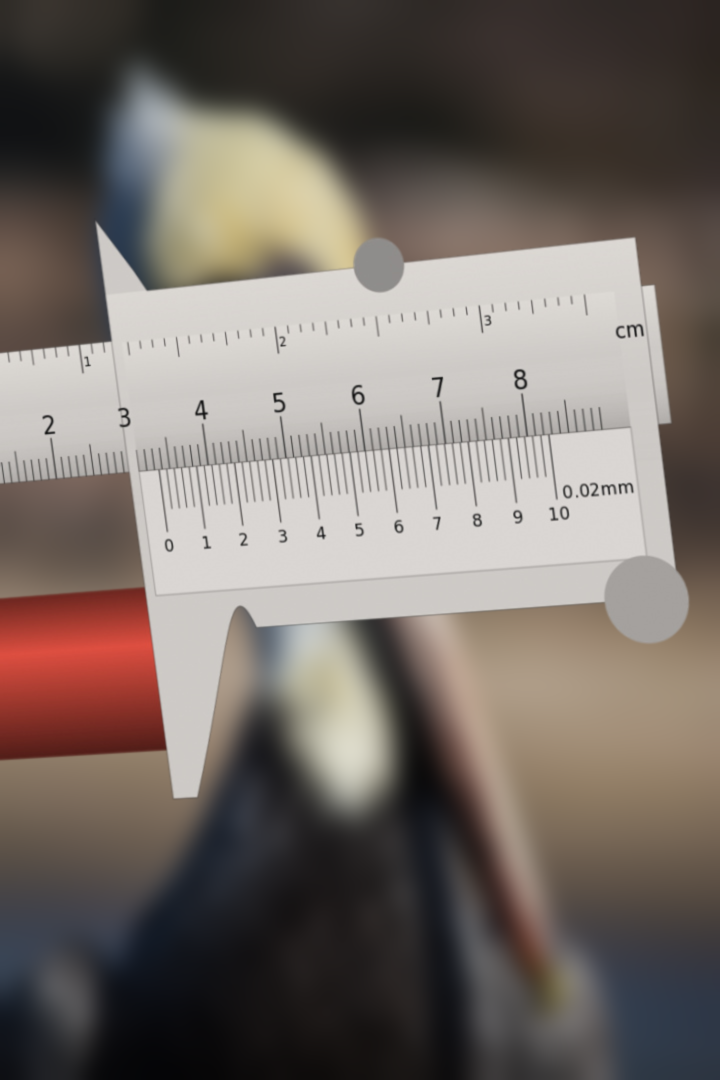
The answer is 33.6 mm
